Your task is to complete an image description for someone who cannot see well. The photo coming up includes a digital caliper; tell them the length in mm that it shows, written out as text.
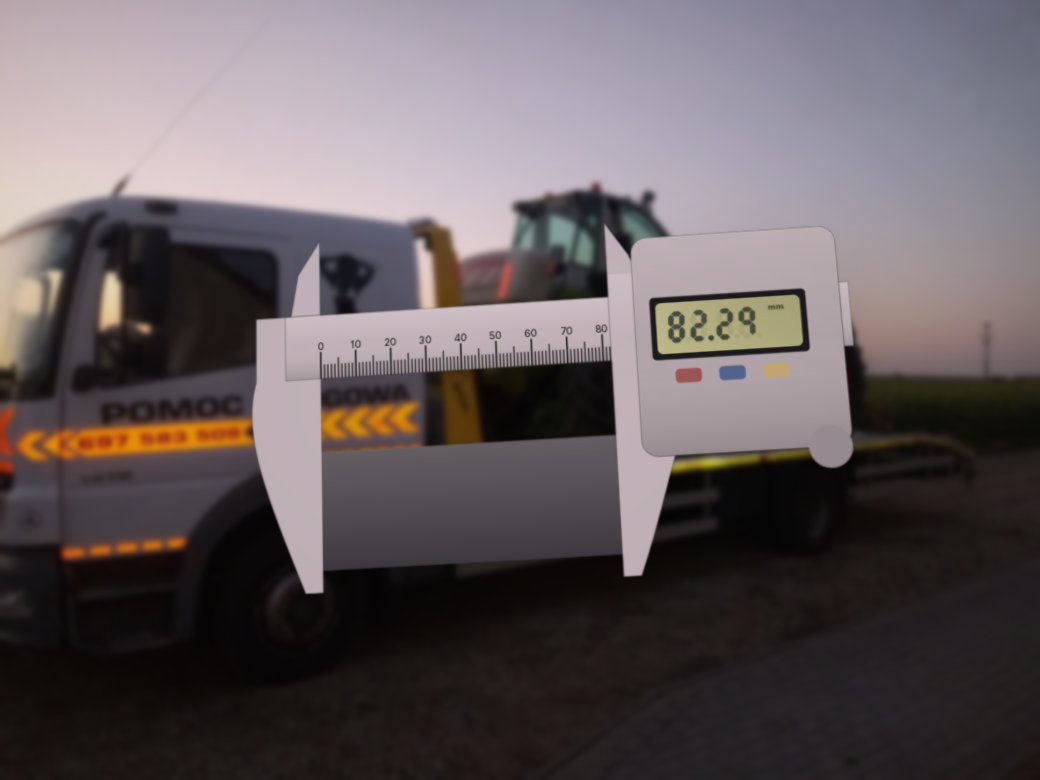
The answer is 82.29 mm
